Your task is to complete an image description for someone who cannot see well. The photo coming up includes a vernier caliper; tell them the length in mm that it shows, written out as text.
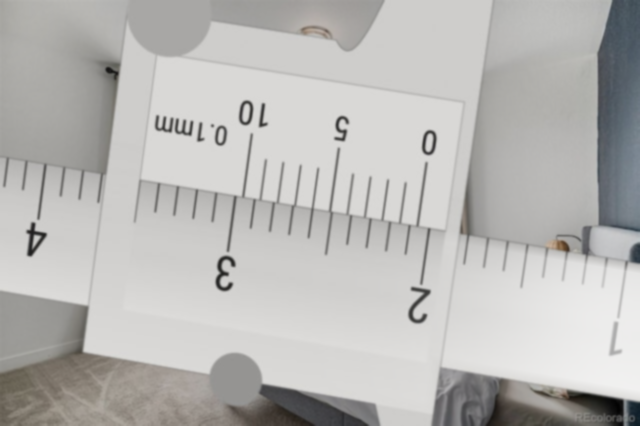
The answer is 20.6 mm
